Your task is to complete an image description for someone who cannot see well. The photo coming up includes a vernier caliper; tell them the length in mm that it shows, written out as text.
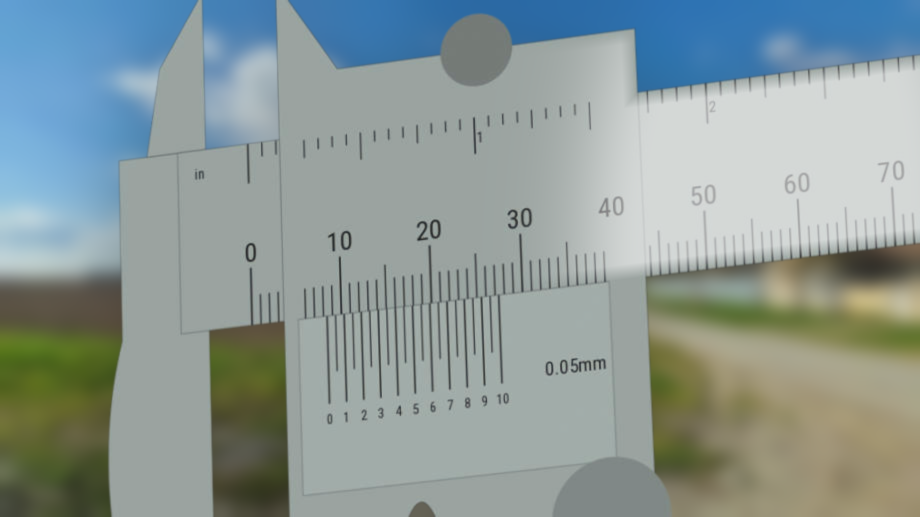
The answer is 8.4 mm
